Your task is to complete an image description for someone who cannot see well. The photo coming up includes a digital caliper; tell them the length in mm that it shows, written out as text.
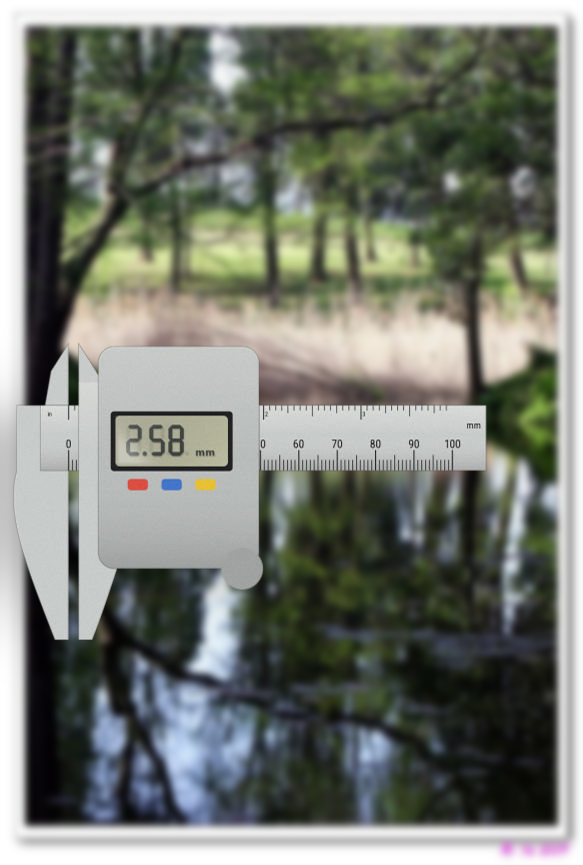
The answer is 2.58 mm
